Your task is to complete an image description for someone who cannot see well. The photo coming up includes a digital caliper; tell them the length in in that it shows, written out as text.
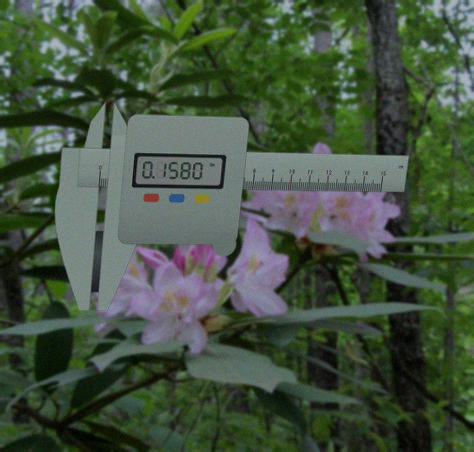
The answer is 0.1580 in
